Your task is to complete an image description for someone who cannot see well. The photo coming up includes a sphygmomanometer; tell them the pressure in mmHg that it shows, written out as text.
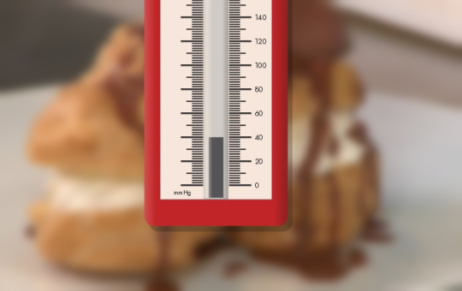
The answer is 40 mmHg
